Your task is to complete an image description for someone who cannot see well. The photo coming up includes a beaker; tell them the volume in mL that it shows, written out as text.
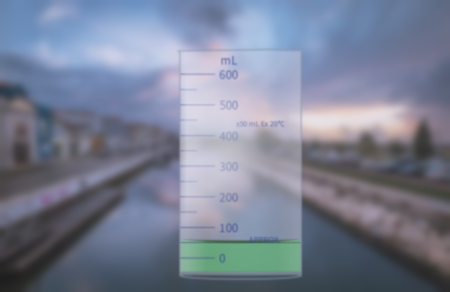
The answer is 50 mL
